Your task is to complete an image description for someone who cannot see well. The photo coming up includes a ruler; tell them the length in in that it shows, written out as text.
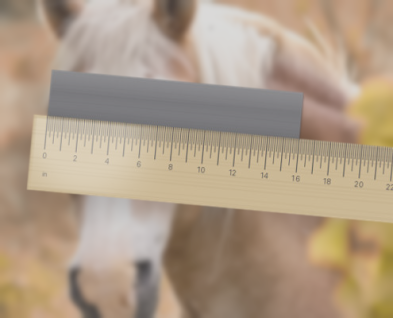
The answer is 16 in
